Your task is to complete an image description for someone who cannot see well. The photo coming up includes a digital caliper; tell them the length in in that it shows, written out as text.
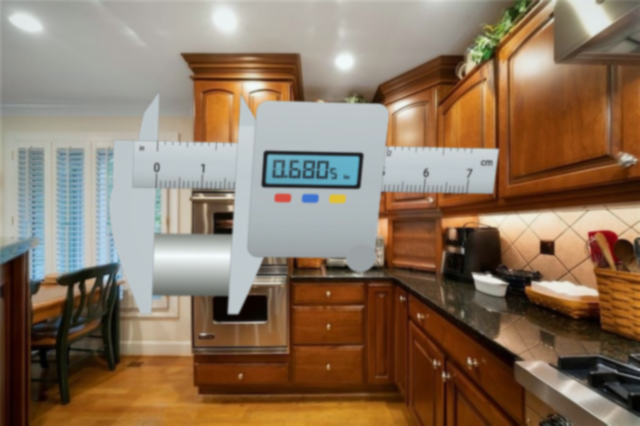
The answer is 0.6805 in
